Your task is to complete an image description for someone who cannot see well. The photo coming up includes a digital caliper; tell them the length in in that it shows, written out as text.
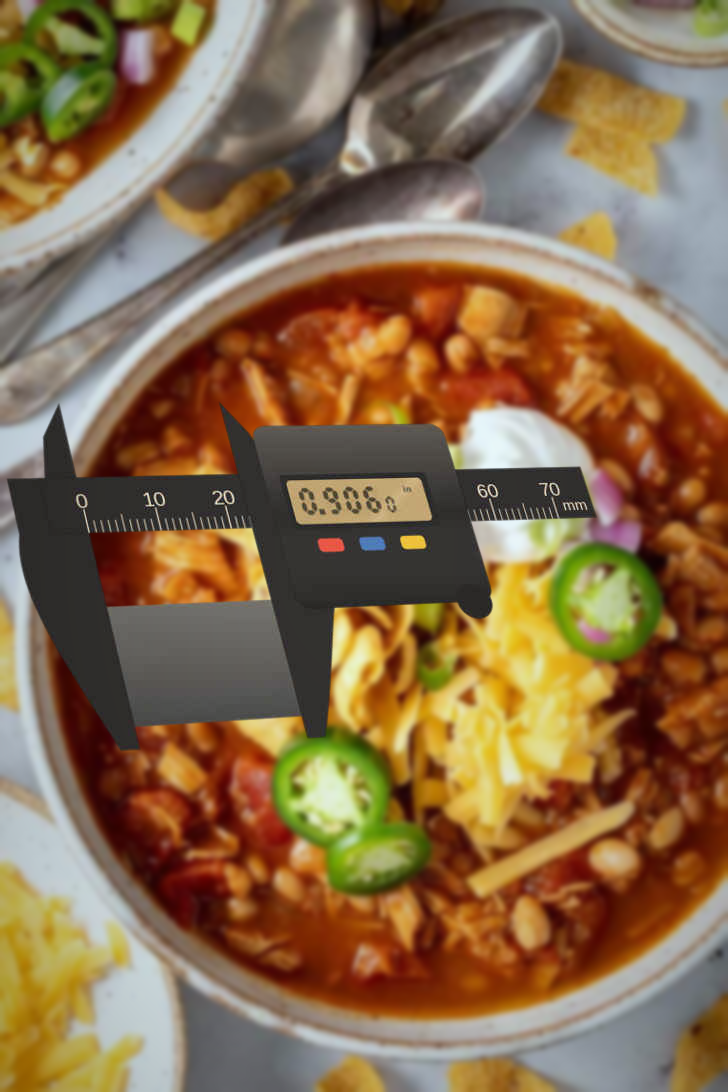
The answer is 0.9060 in
